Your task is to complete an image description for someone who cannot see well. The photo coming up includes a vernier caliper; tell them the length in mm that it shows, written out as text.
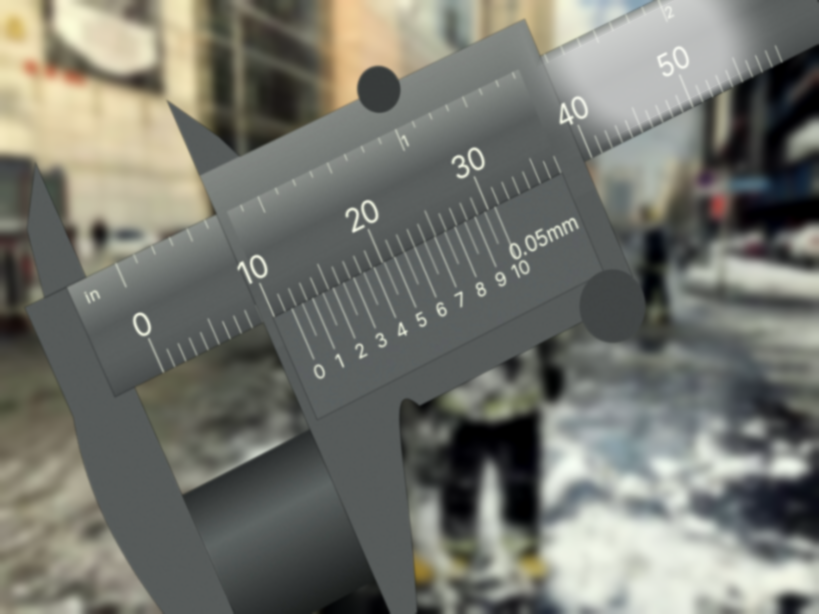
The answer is 11.6 mm
